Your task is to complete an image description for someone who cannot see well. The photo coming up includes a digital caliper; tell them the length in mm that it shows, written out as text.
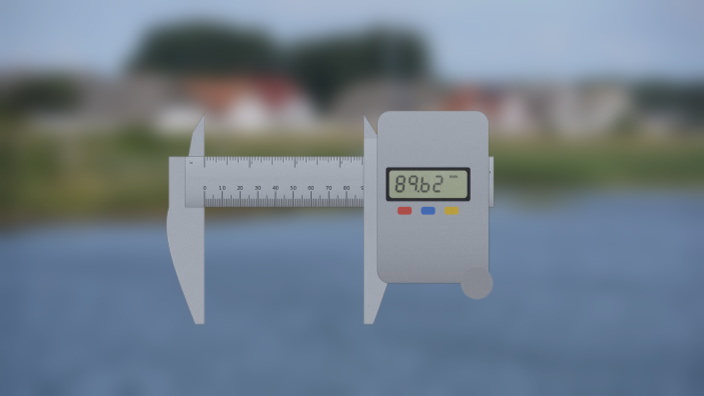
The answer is 89.62 mm
